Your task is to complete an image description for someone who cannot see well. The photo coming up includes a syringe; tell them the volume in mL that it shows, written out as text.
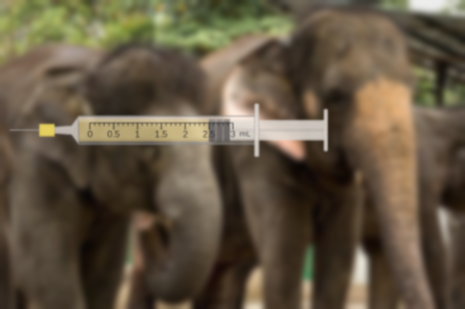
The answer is 2.5 mL
